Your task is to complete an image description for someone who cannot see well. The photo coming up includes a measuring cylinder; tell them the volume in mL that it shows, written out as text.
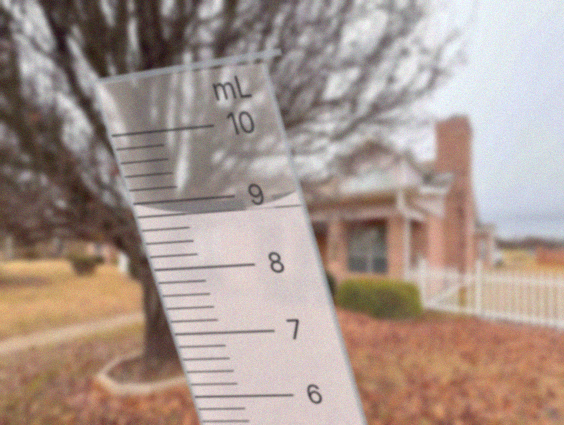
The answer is 8.8 mL
